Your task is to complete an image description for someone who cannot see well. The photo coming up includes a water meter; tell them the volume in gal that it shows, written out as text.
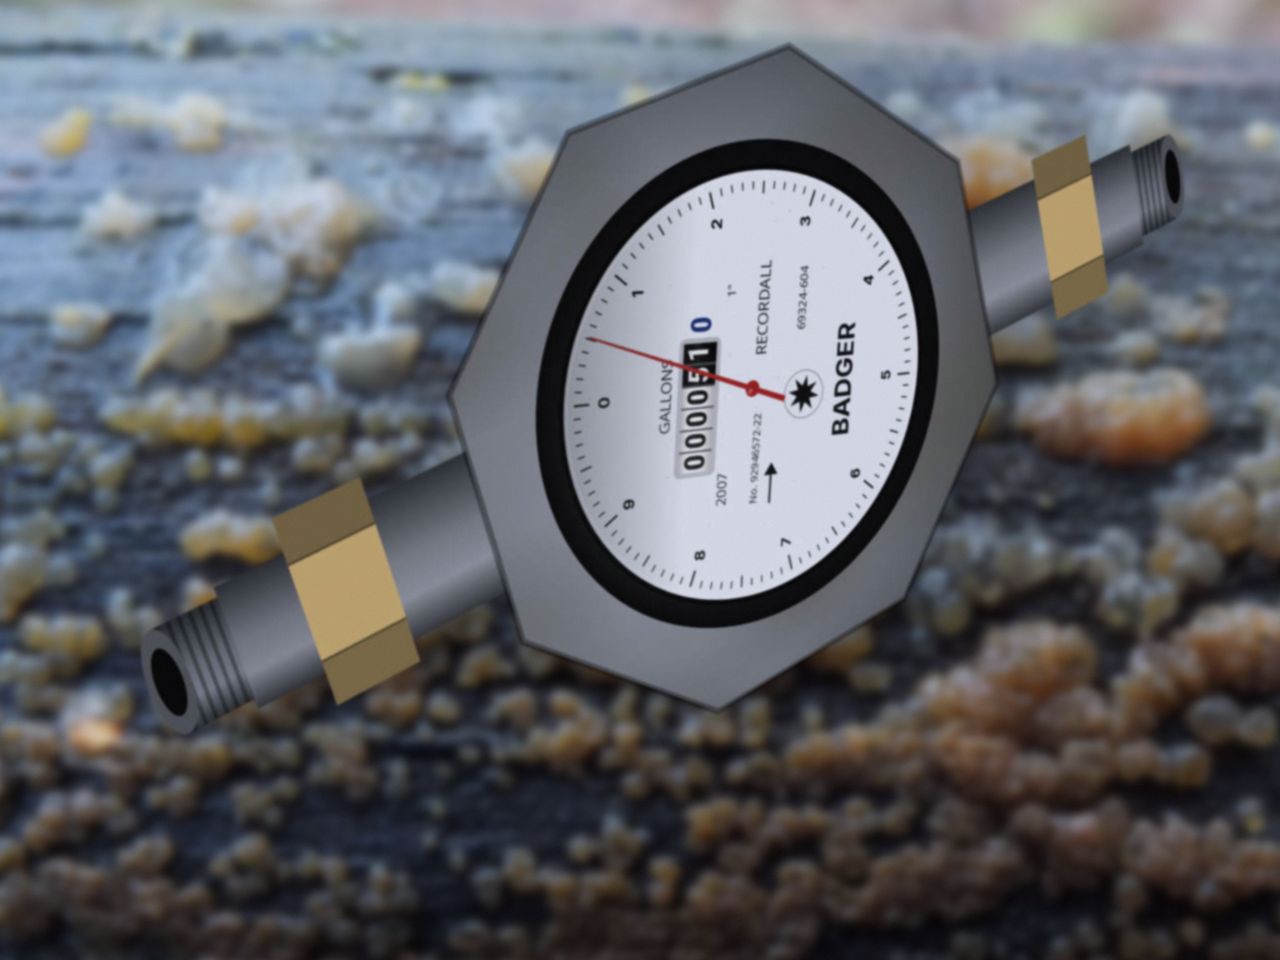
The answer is 510.5 gal
